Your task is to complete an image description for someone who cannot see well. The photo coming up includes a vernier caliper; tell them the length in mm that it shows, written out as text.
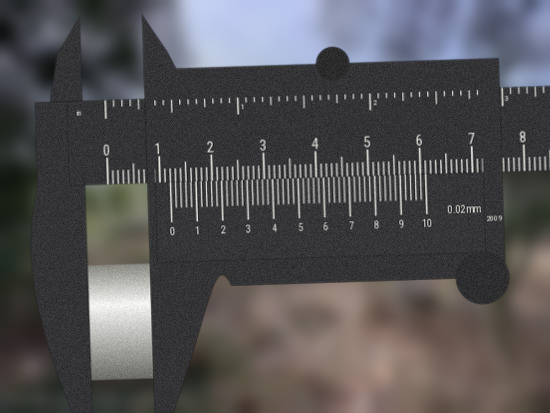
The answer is 12.0 mm
